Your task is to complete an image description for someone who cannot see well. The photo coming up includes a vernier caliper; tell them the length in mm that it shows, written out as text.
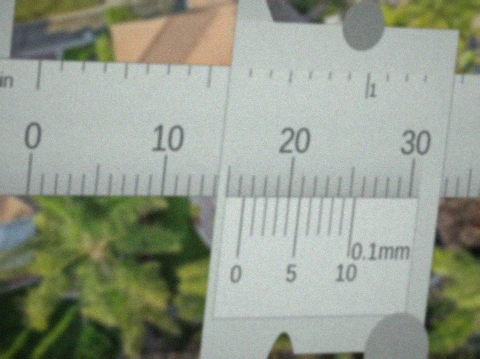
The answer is 16.4 mm
